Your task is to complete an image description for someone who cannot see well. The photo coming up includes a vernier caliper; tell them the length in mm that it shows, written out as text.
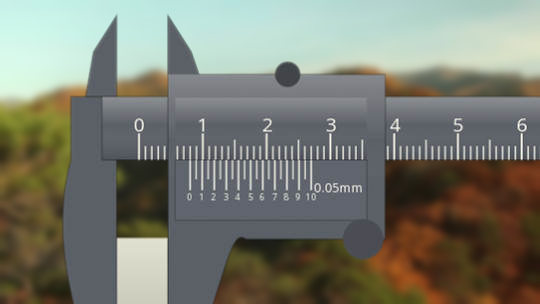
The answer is 8.0 mm
